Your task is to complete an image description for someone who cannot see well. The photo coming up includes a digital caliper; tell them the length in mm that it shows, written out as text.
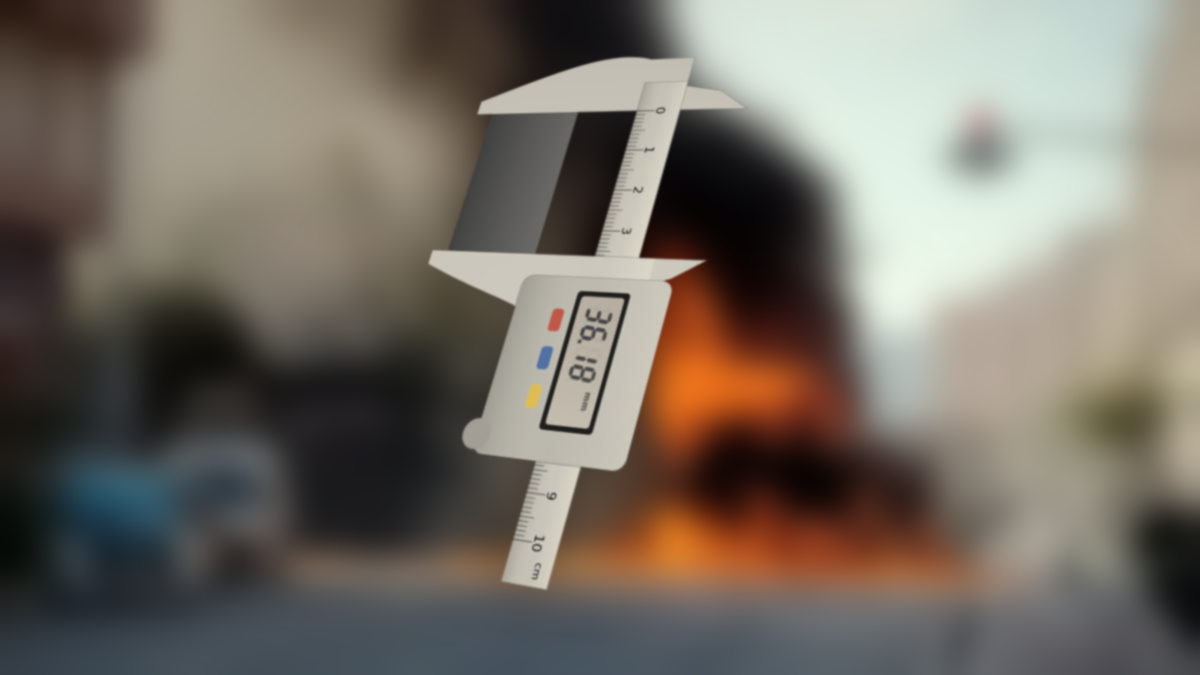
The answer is 36.18 mm
